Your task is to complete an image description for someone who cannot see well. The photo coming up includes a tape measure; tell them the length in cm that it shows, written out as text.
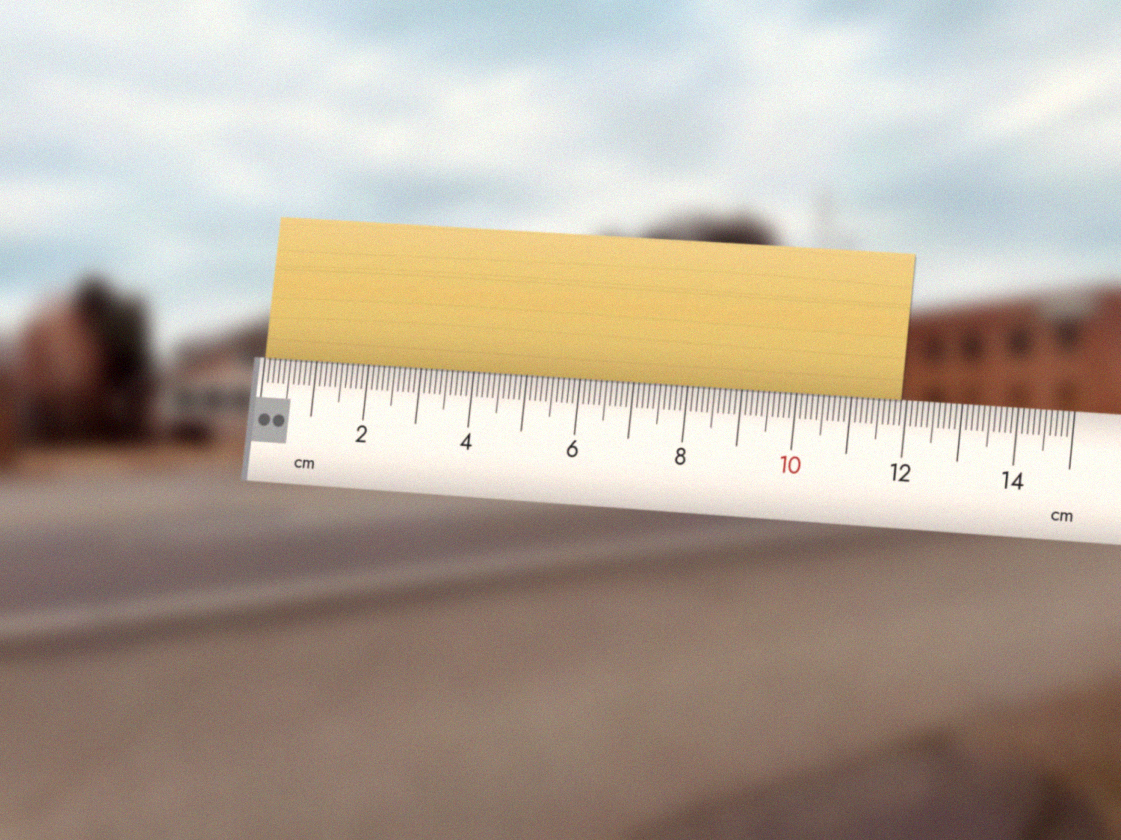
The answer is 11.9 cm
